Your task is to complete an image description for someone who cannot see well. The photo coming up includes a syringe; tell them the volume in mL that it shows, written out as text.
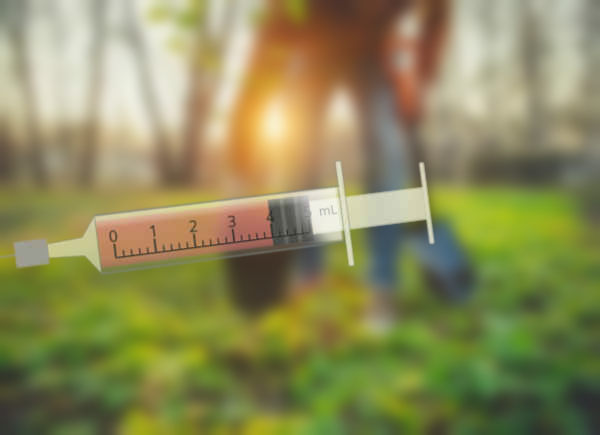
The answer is 4 mL
